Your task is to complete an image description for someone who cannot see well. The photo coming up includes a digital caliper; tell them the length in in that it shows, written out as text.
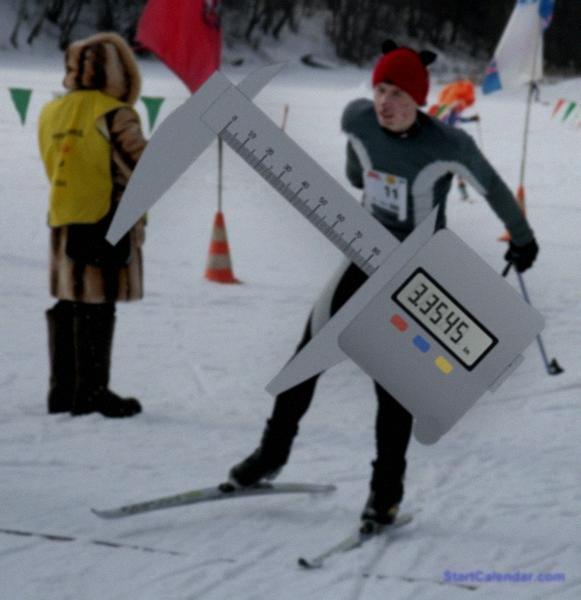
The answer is 3.3545 in
